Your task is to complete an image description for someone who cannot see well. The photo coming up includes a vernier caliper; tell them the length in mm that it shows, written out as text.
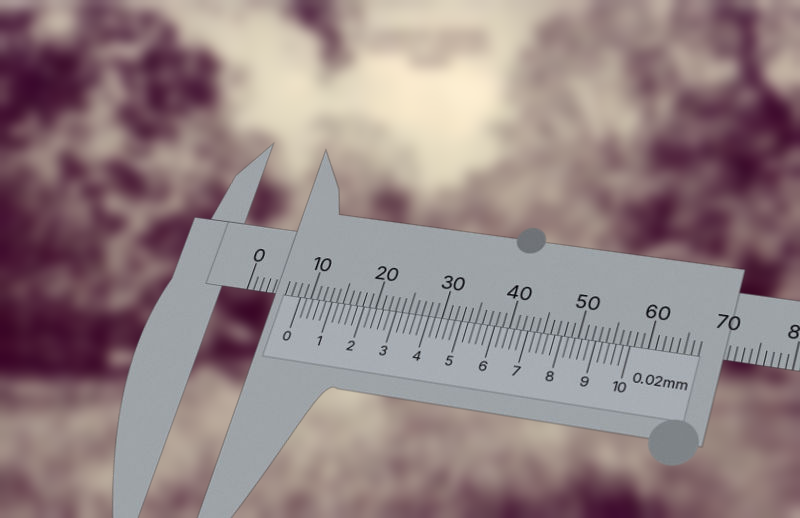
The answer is 8.4 mm
